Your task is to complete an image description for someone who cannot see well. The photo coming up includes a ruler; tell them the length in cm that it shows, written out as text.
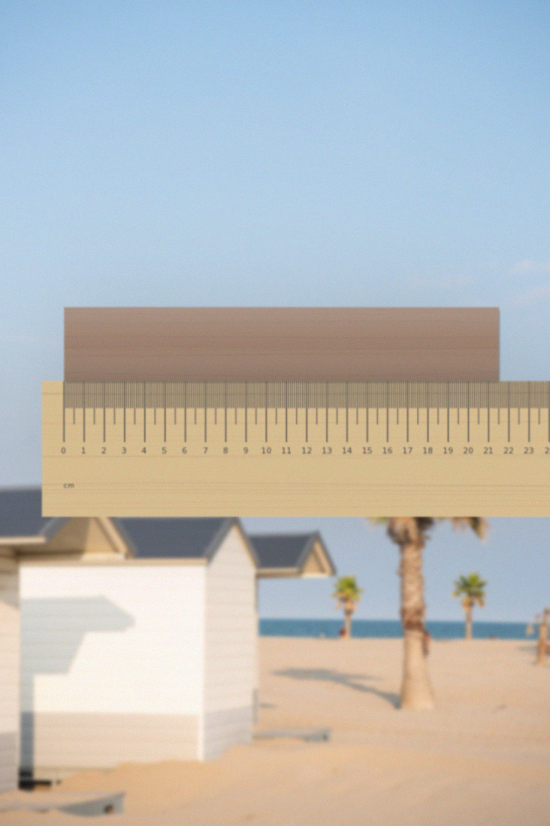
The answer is 21.5 cm
